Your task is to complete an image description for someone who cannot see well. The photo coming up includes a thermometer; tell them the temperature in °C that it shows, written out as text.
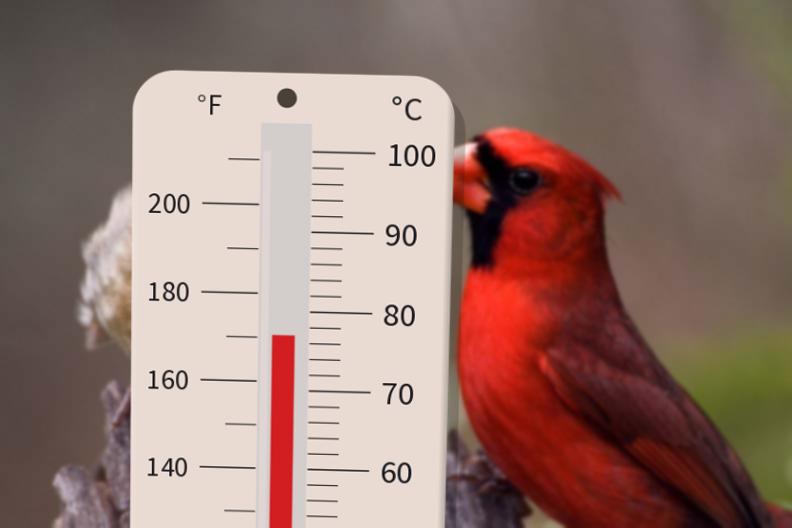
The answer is 77 °C
